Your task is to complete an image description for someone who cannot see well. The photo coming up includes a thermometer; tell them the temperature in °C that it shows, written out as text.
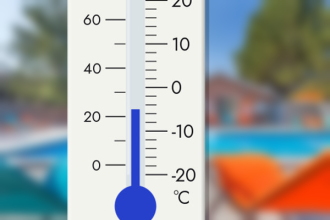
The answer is -5 °C
